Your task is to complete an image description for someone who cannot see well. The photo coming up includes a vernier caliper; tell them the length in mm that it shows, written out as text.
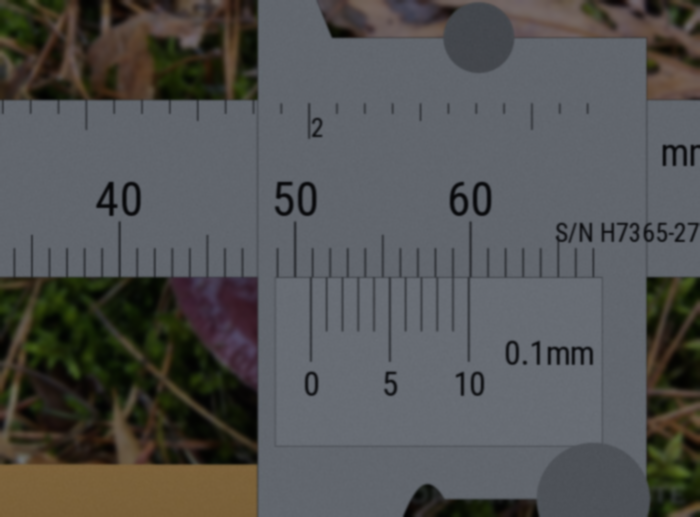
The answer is 50.9 mm
